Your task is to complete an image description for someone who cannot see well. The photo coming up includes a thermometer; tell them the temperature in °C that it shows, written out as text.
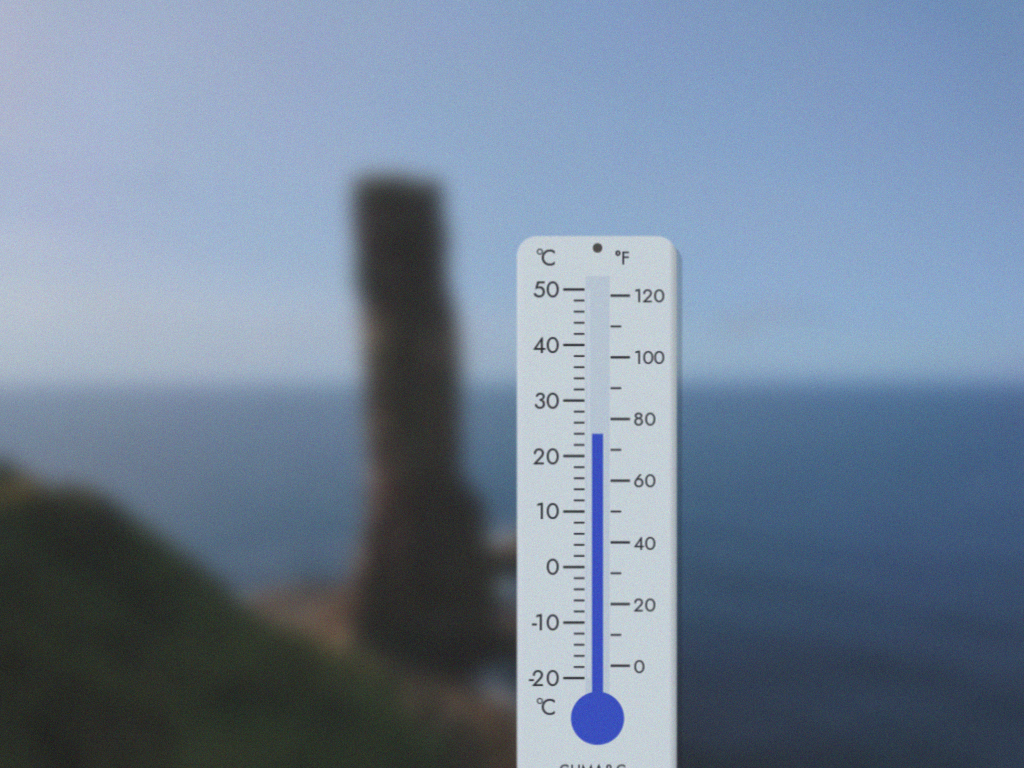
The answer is 24 °C
